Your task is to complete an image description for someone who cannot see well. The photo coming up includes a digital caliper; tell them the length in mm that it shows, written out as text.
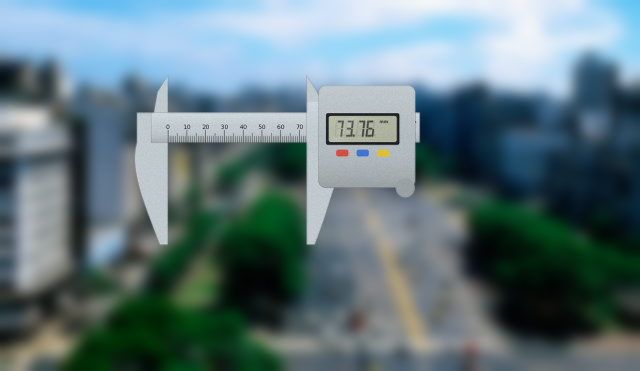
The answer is 73.76 mm
